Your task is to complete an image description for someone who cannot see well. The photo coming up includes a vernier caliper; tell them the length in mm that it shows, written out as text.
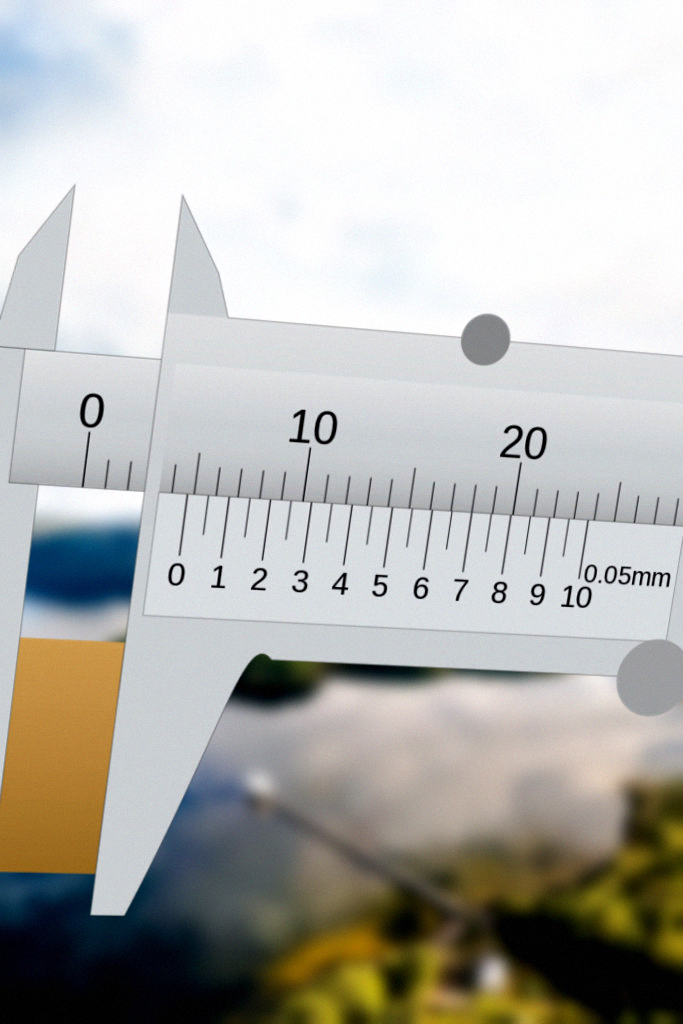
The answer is 4.7 mm
